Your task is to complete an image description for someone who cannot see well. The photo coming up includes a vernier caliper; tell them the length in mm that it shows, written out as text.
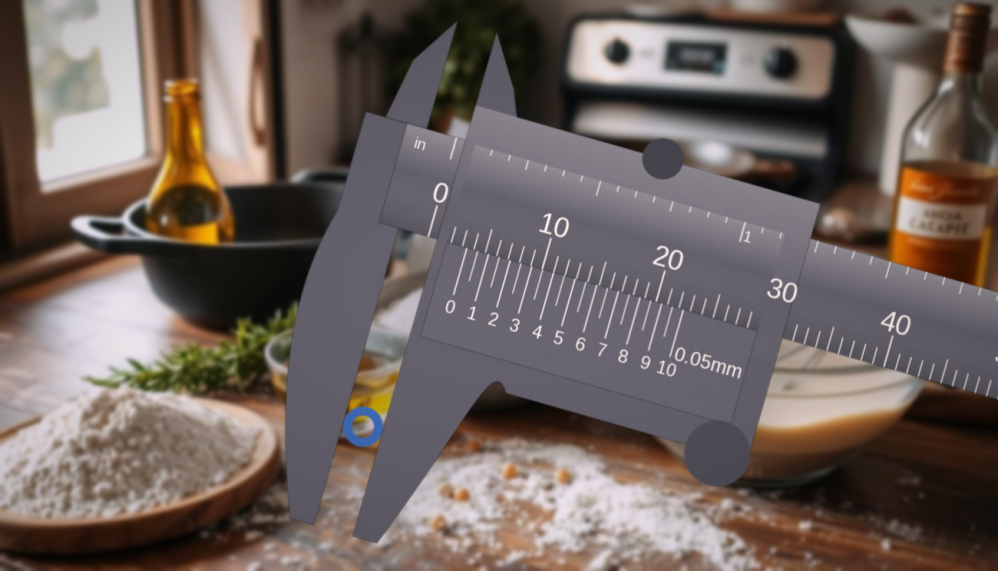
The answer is 3.4 mm
